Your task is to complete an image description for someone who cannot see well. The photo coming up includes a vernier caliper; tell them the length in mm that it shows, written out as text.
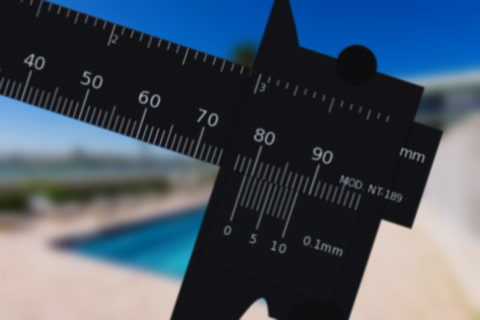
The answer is 79.0 mm
